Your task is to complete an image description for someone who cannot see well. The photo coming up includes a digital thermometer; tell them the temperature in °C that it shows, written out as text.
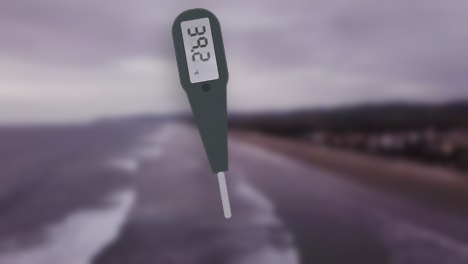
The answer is 39.2 °C
